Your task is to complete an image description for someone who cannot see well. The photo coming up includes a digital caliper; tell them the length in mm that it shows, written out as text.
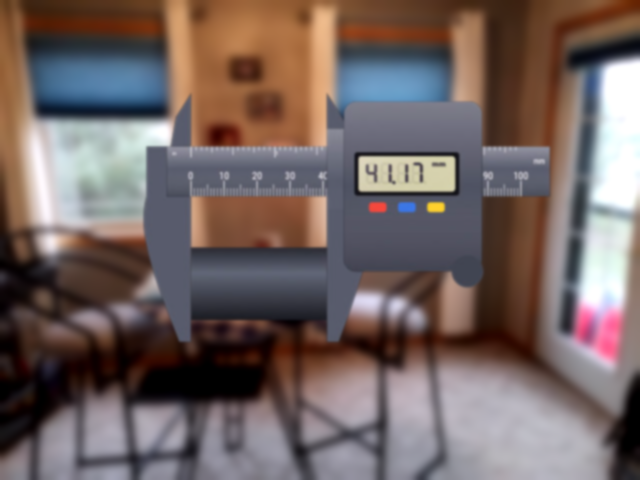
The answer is 41.17 mm
